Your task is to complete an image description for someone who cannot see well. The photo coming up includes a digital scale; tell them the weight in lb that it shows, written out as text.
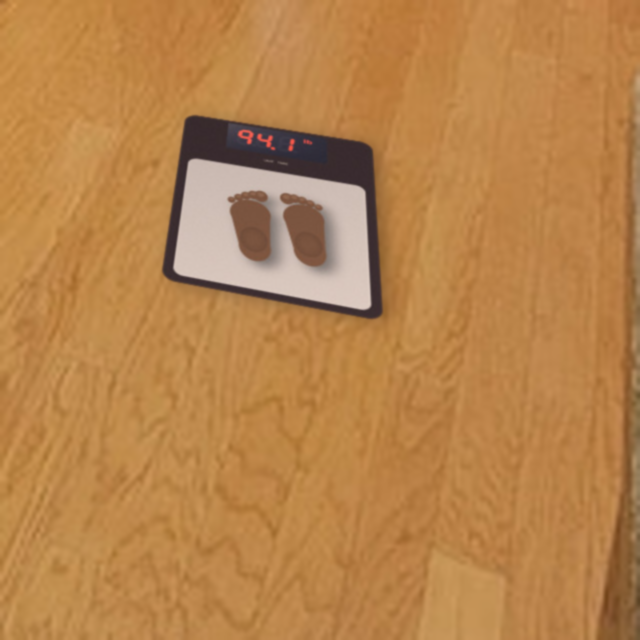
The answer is 94.1 lb
